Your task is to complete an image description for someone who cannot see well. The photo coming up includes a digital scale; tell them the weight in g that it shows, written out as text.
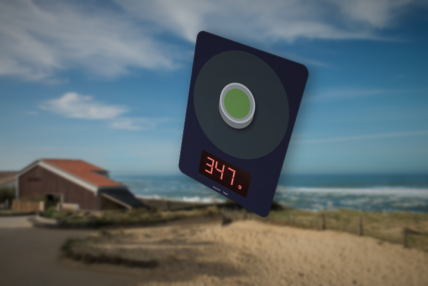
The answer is 347 g
